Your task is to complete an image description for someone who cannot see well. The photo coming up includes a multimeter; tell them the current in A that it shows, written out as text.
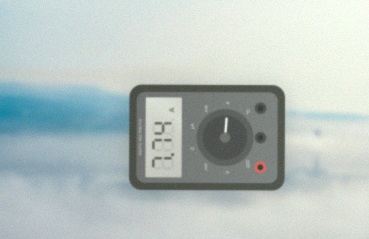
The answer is 7.74 A
